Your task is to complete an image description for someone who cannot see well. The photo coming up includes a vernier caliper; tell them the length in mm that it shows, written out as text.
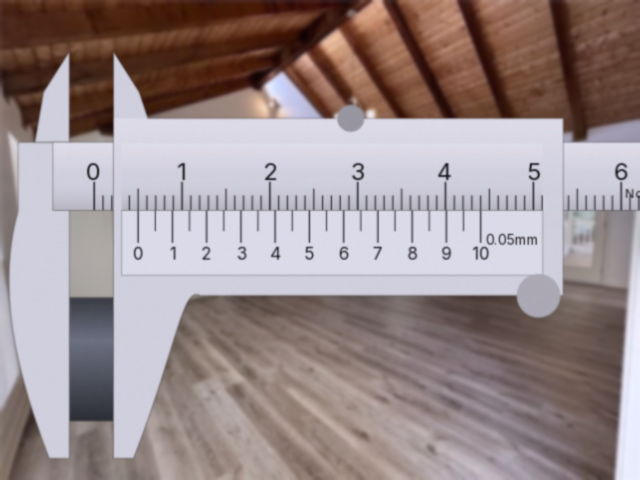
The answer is 5.0 mm
